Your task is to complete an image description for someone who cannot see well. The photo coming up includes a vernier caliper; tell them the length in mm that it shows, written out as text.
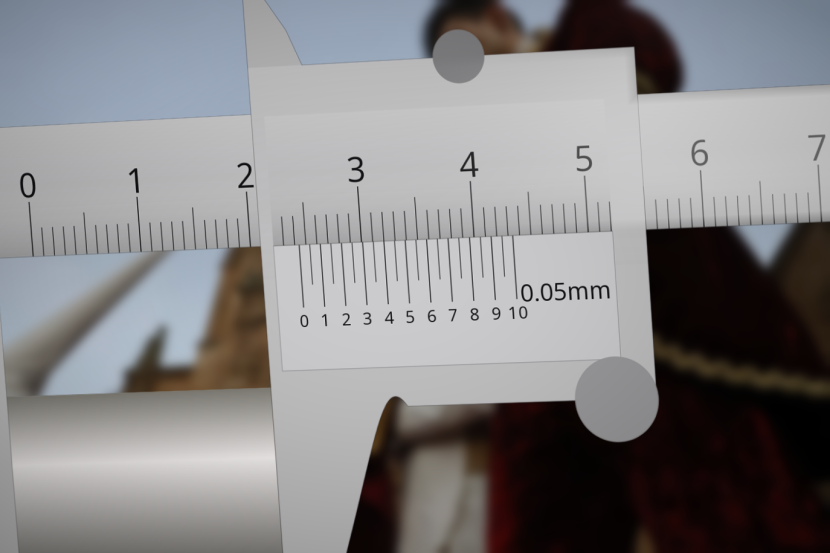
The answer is 24.4 mm
